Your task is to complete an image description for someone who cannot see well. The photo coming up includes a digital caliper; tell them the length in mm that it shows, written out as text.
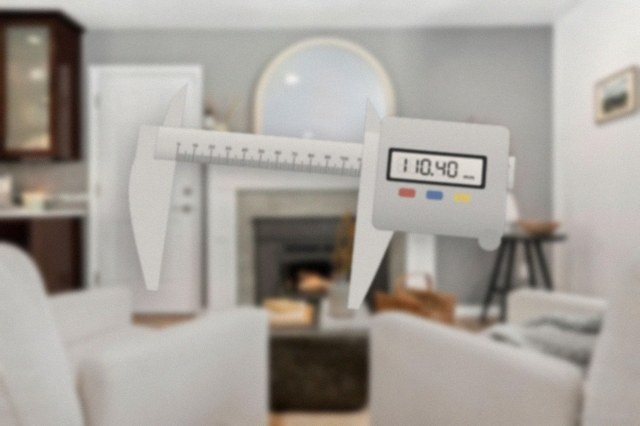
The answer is 110.40 mm
